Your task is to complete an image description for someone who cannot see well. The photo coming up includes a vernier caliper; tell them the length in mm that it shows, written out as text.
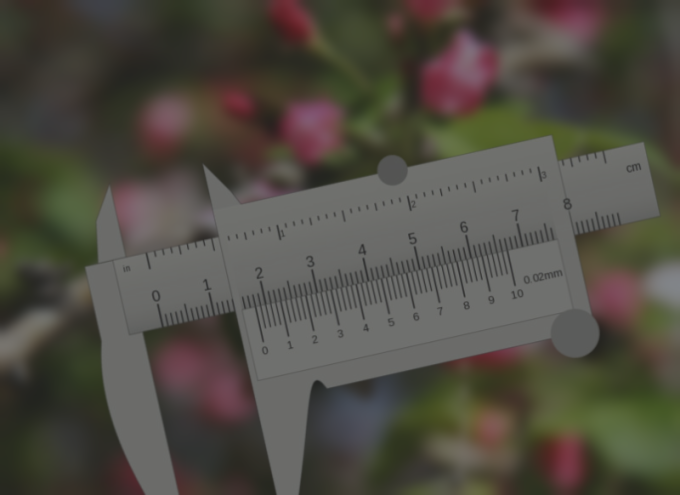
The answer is 18.0 mm
